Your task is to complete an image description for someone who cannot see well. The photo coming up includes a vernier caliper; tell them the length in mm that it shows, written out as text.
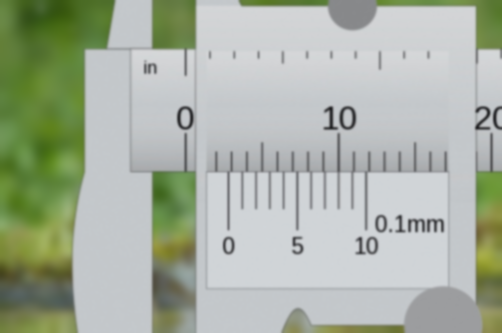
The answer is 2.8 mm
